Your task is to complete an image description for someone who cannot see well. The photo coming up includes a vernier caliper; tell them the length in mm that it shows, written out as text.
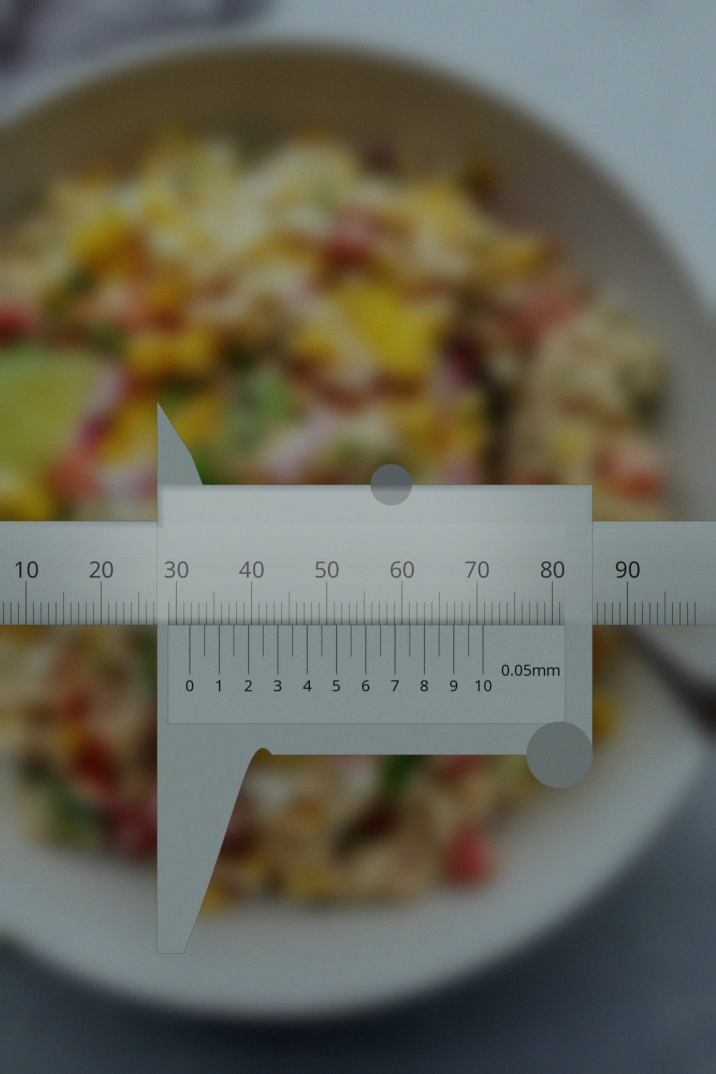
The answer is 31.8 mm
